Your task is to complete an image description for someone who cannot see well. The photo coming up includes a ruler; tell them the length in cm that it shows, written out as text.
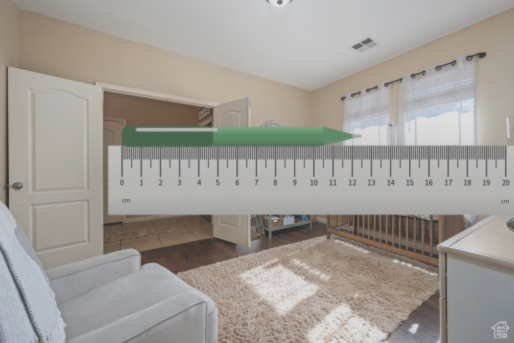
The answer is 12.5 cm
